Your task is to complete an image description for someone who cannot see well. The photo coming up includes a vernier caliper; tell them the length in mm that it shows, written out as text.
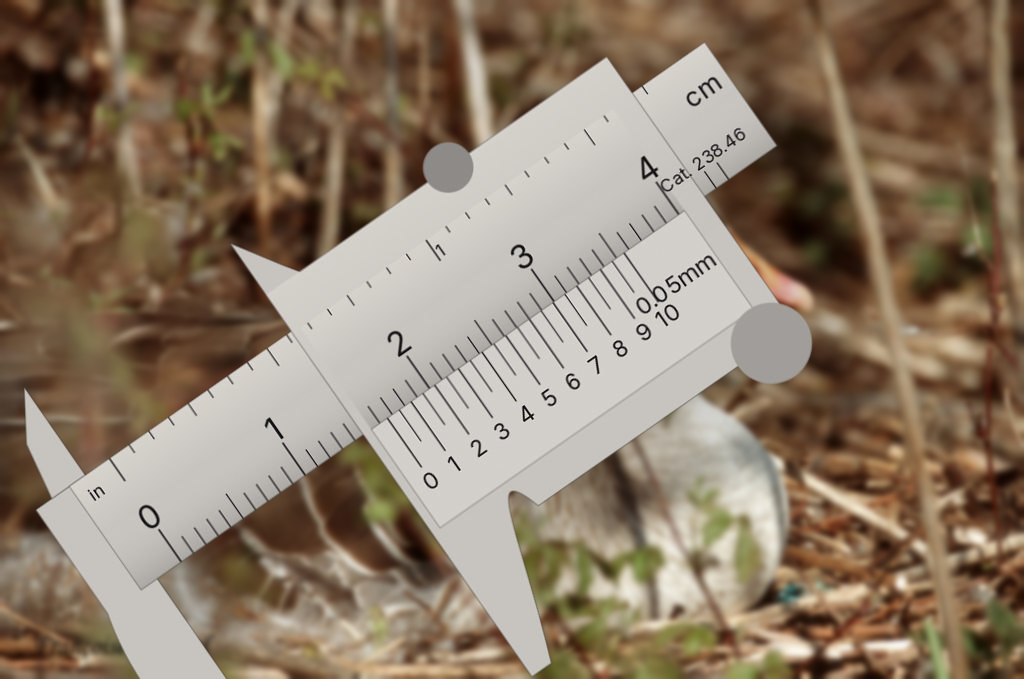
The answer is 16.6 mm
